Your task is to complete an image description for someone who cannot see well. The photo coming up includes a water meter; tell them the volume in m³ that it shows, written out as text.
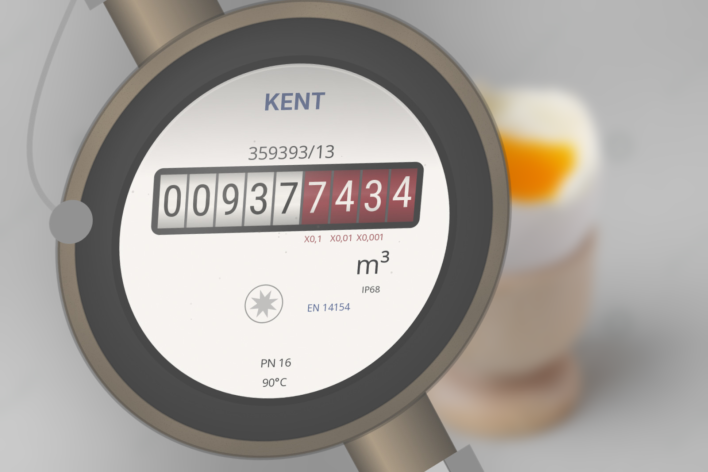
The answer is 937.7434 m³
